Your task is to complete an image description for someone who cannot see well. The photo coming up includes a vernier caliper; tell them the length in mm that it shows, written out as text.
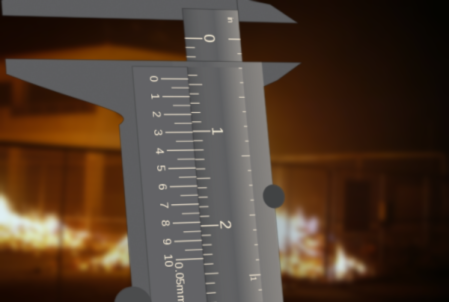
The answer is 4.4 mm
